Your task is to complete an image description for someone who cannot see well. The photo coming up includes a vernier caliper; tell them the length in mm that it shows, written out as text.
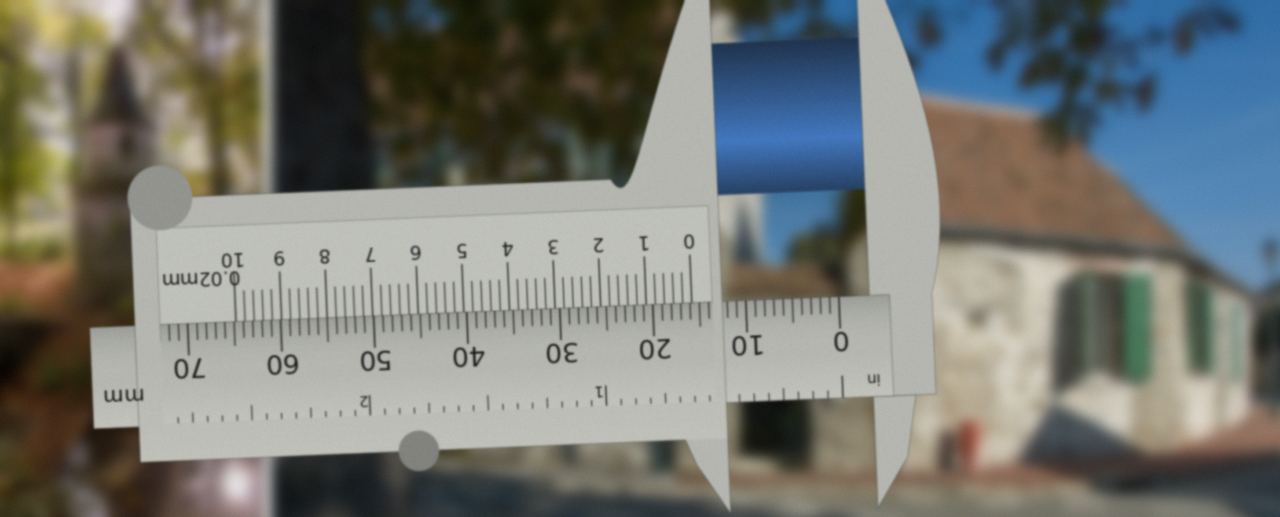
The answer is 15.8 mm
